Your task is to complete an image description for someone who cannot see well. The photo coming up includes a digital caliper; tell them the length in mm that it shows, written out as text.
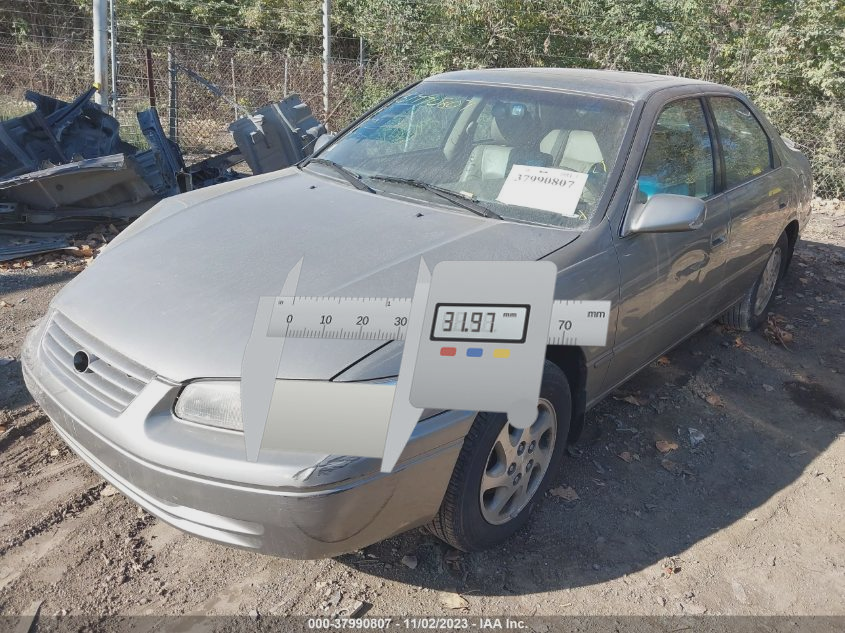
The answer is 31.97 mm
